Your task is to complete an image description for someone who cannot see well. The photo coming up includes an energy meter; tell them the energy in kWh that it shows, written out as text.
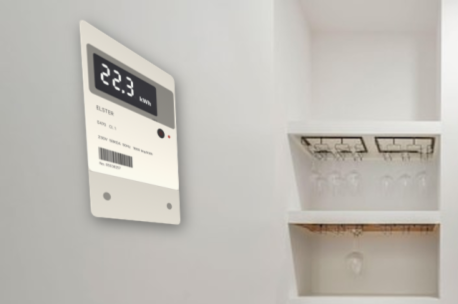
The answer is 22.3 kWh
